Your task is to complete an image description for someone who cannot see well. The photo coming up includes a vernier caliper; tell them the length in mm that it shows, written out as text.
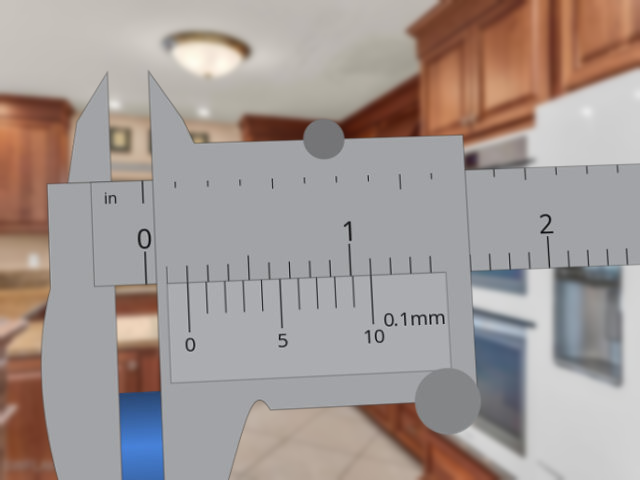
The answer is 2.0 mm
